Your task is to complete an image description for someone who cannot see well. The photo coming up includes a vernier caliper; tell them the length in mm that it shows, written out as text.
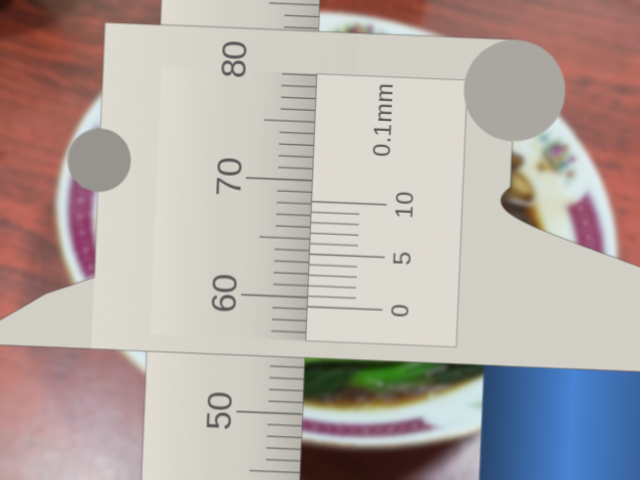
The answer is 59.2 mm
